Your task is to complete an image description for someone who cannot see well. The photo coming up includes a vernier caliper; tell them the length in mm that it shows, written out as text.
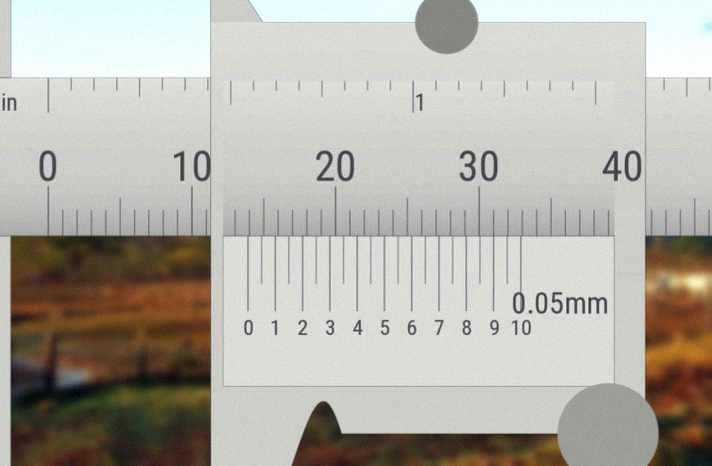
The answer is 13.9 mm
